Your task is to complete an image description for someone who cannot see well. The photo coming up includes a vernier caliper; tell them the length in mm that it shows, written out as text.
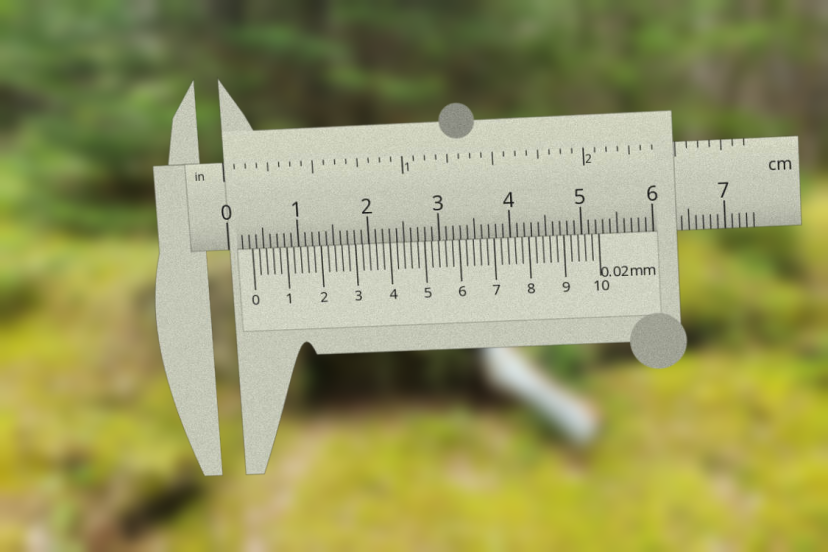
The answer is 3.4 mm
